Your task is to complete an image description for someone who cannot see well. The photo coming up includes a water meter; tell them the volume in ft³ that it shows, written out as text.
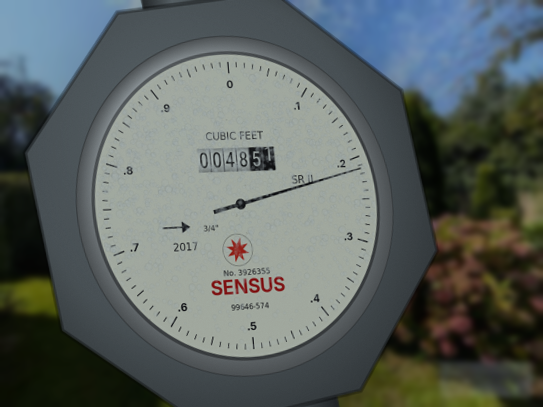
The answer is 4851.21 ft³
